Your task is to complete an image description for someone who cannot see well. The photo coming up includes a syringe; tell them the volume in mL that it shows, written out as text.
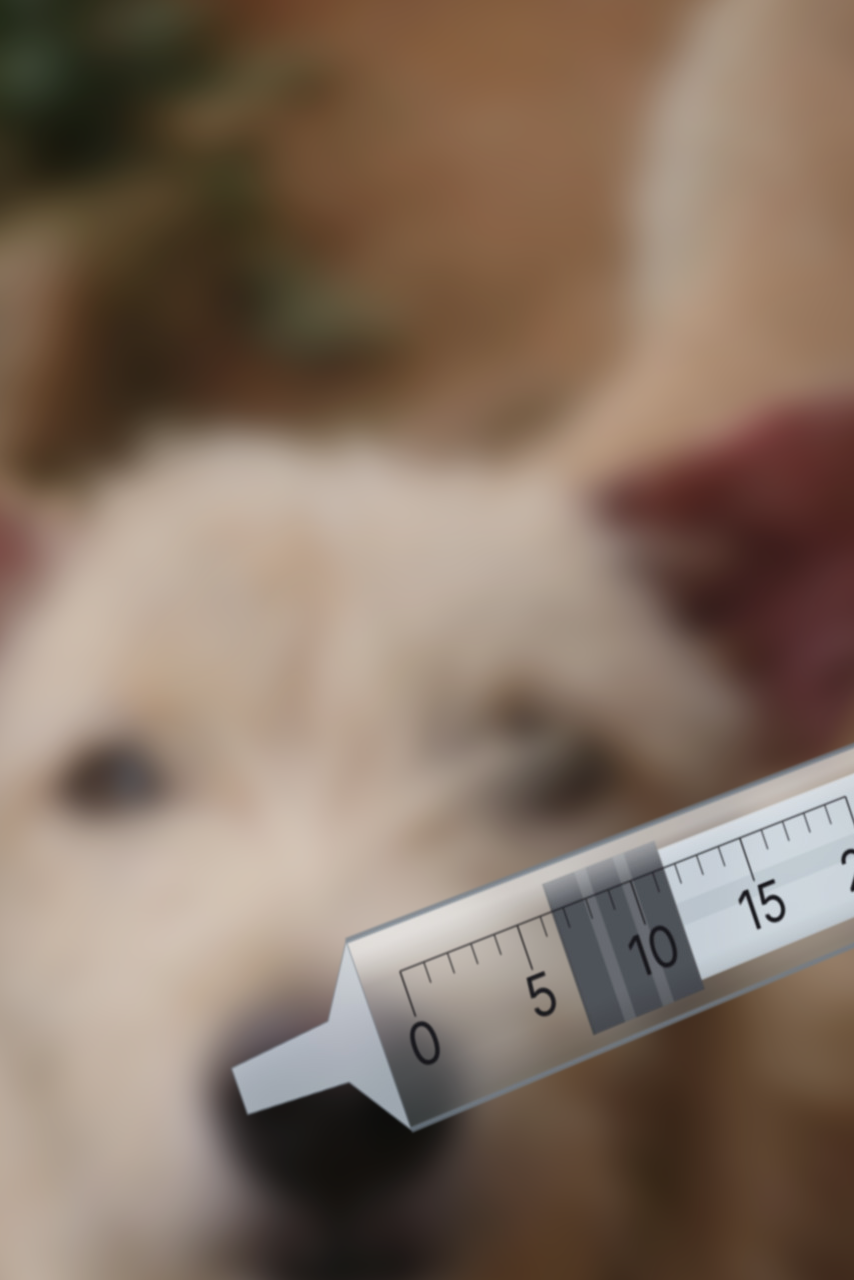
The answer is 6.5 mL
